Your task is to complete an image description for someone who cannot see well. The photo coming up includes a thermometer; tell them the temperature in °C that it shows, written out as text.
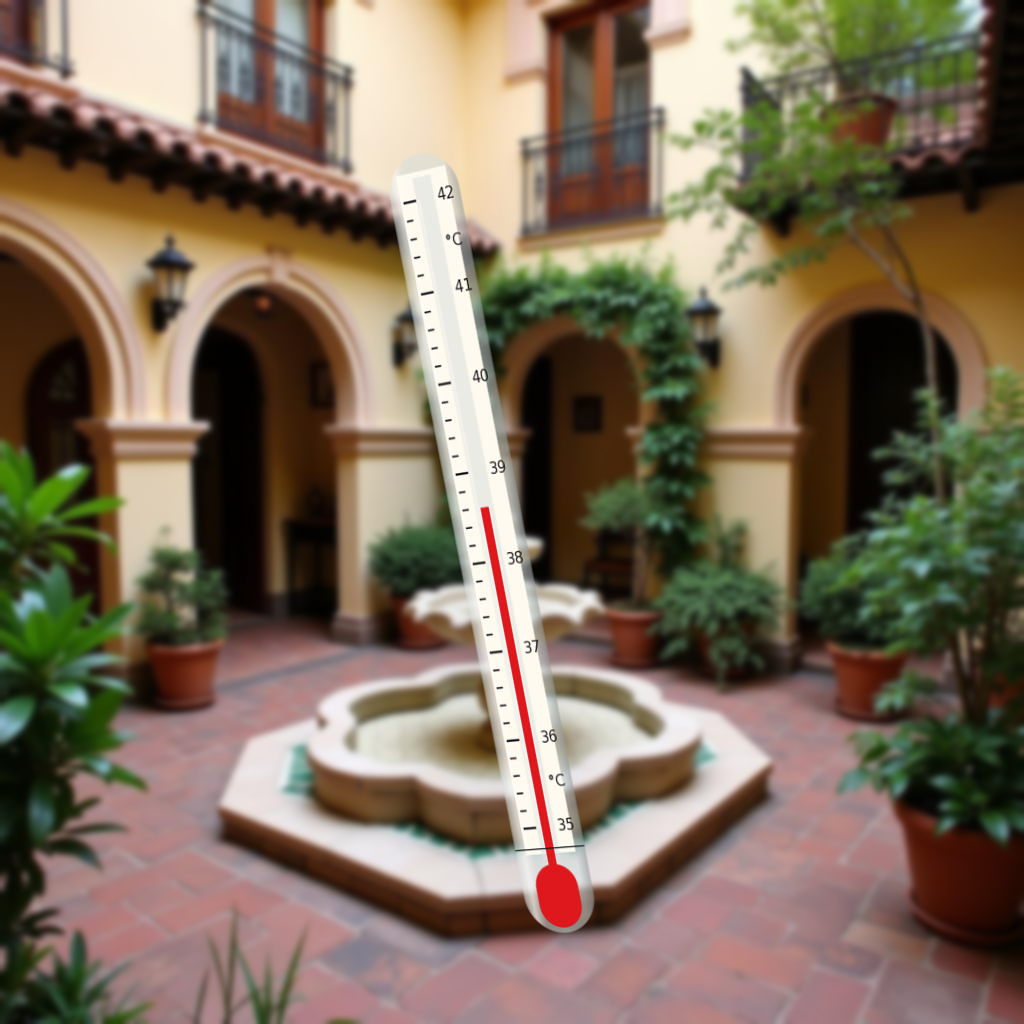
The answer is 38.6 °C
